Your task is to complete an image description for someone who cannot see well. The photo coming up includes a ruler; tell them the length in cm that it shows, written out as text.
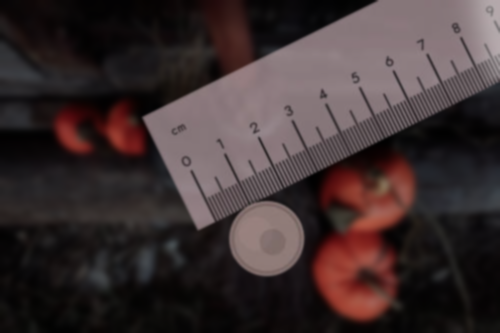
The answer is 2 cm
